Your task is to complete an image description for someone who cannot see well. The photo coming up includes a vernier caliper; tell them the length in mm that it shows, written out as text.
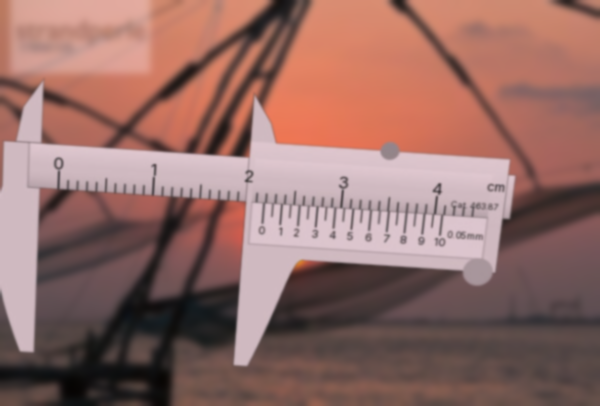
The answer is 21.8 mm
